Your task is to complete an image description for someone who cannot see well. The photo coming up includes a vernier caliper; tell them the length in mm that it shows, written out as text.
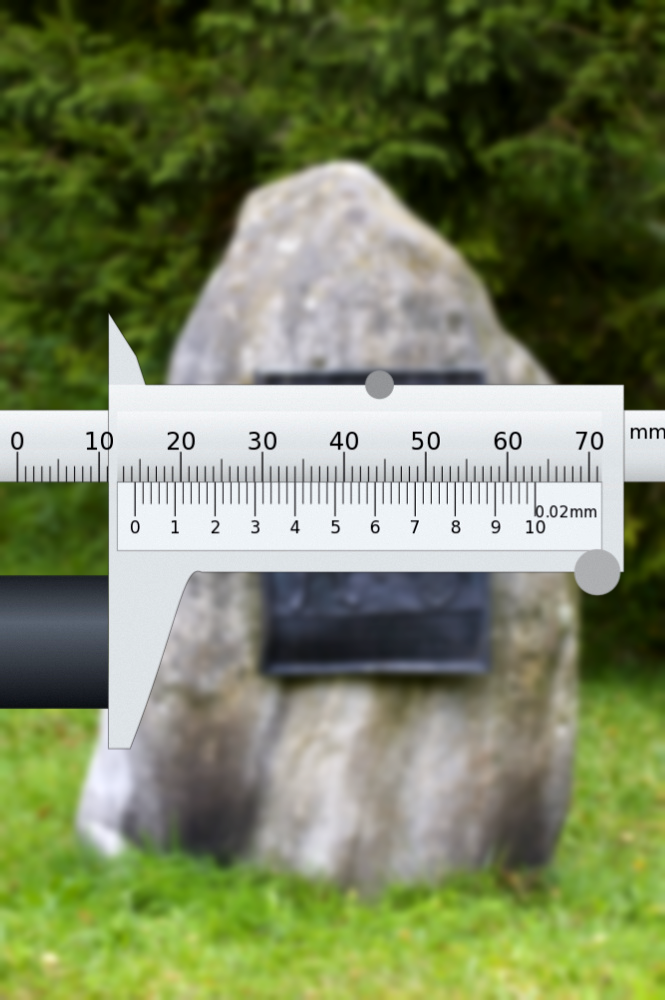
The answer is 14.4 mm
